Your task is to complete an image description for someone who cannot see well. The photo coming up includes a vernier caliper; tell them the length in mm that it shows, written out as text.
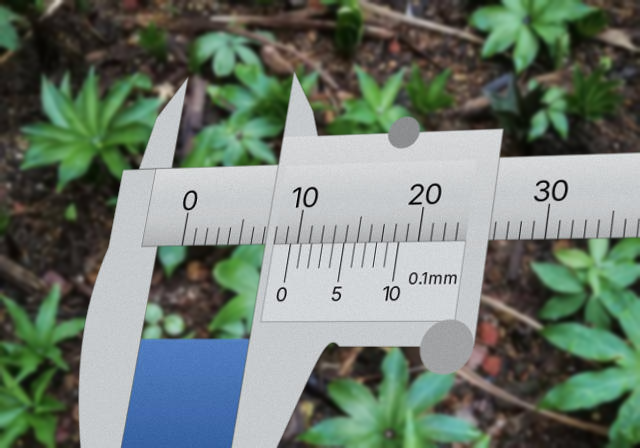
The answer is 9.4 mm
